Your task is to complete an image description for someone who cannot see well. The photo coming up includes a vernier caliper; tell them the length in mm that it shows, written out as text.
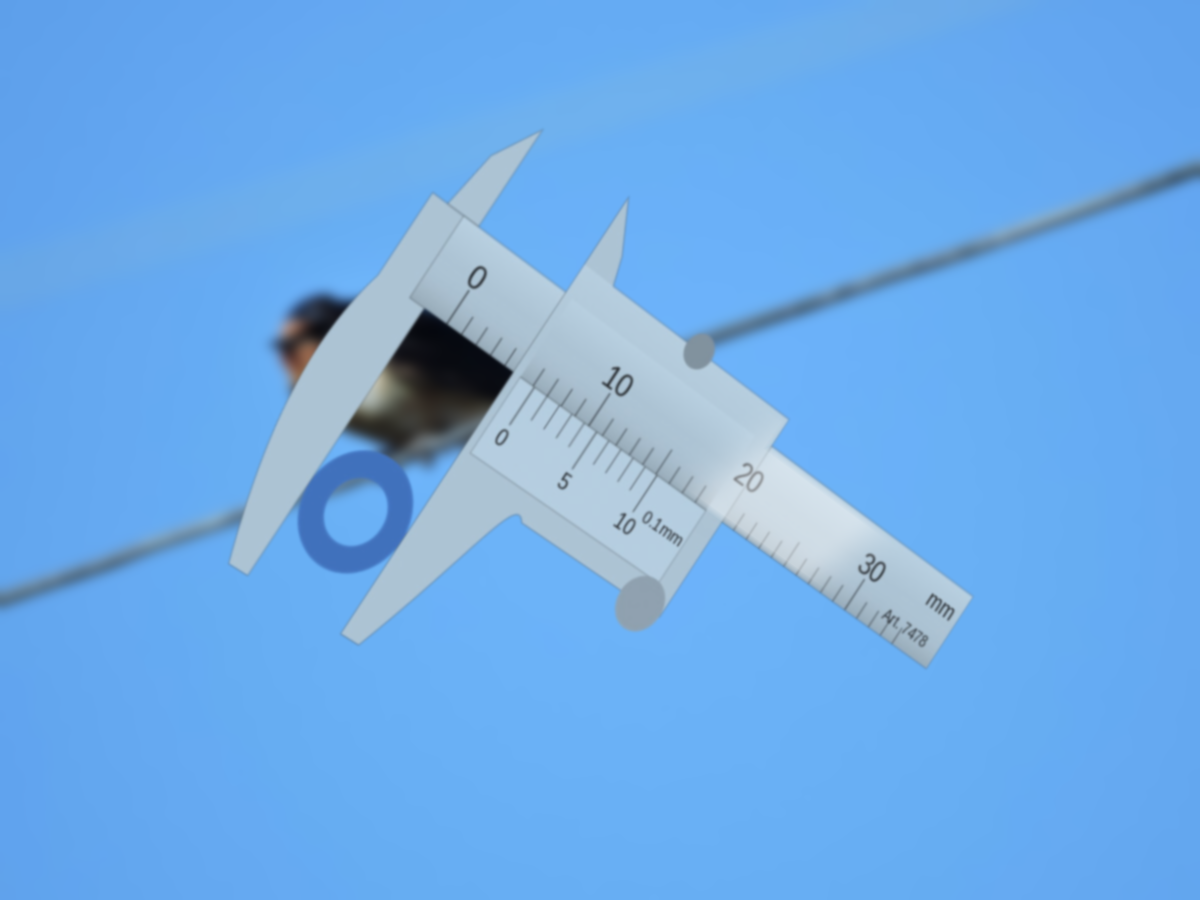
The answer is 6.1 mm
